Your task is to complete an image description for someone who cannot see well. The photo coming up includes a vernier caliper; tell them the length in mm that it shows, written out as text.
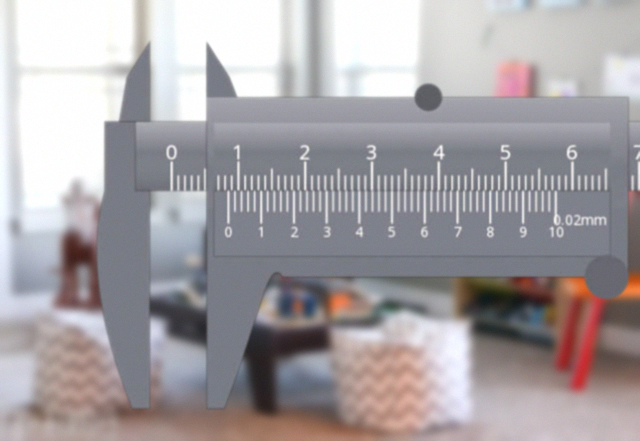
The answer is 8.5 mm
